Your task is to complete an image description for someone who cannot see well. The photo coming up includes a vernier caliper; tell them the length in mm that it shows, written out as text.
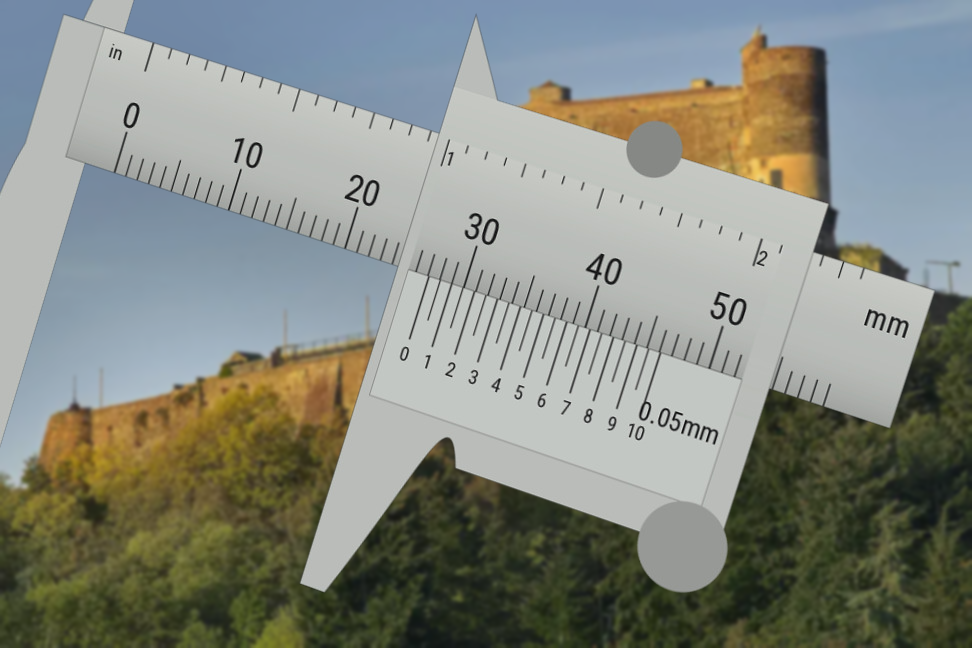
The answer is 27.1 mm
